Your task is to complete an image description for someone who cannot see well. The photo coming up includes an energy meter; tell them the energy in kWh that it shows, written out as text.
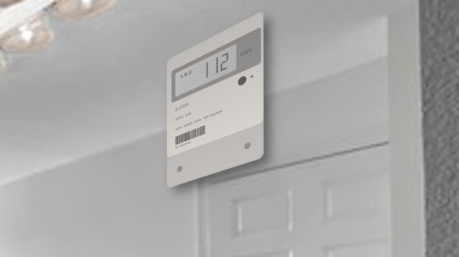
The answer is 112 kWh
